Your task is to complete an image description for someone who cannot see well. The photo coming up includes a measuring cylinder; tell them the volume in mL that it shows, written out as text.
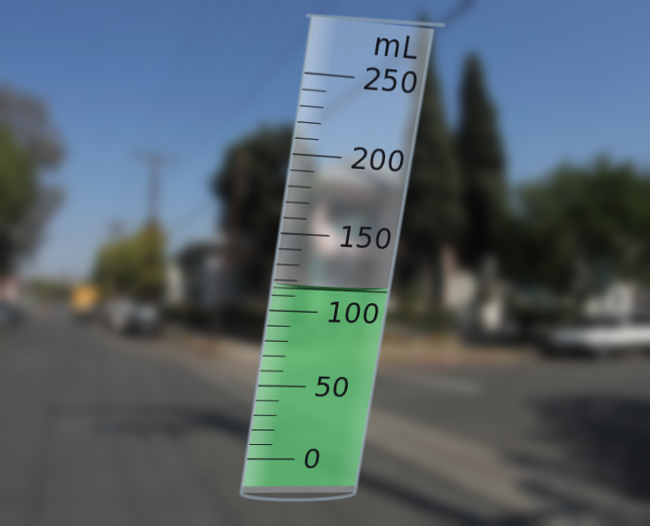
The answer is 115 mL
